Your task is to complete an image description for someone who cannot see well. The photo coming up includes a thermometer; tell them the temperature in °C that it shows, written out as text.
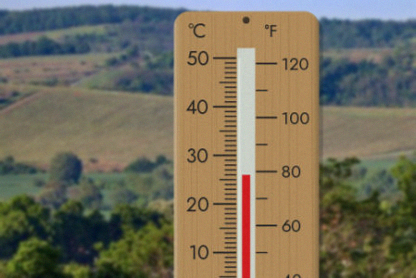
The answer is 26 °C
